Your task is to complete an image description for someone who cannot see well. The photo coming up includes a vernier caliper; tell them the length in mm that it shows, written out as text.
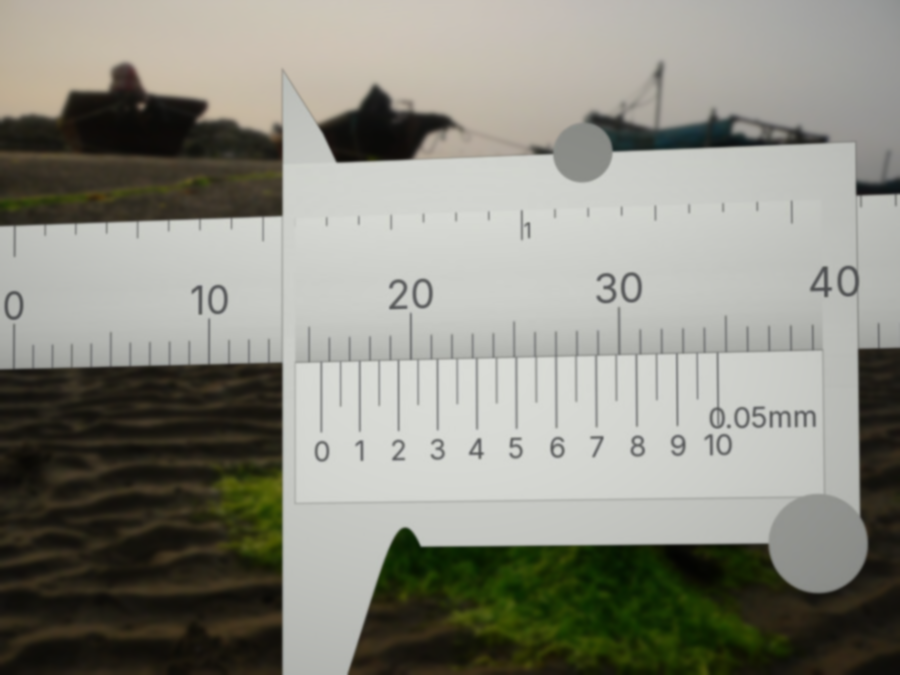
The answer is 15.6 mm
